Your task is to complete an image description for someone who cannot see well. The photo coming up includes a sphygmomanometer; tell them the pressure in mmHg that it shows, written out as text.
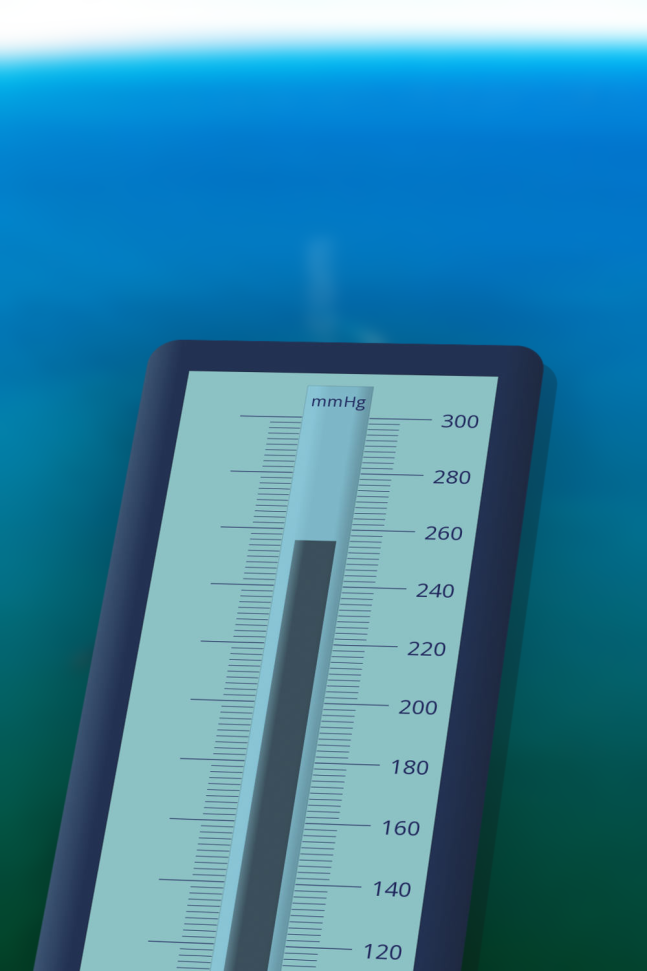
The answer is 256 mmHg
